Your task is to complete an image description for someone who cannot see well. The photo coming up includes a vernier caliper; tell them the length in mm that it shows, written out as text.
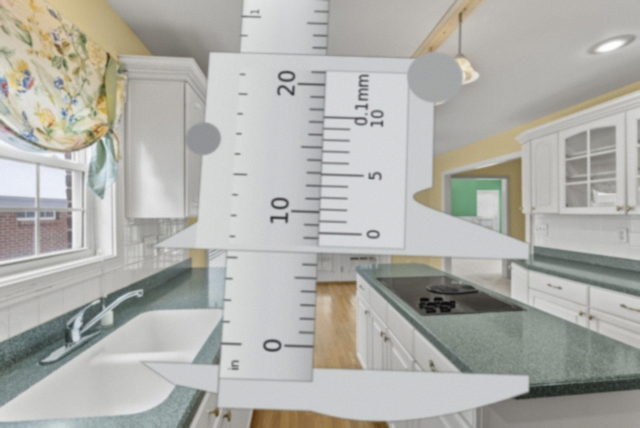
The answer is 8.4 mm
